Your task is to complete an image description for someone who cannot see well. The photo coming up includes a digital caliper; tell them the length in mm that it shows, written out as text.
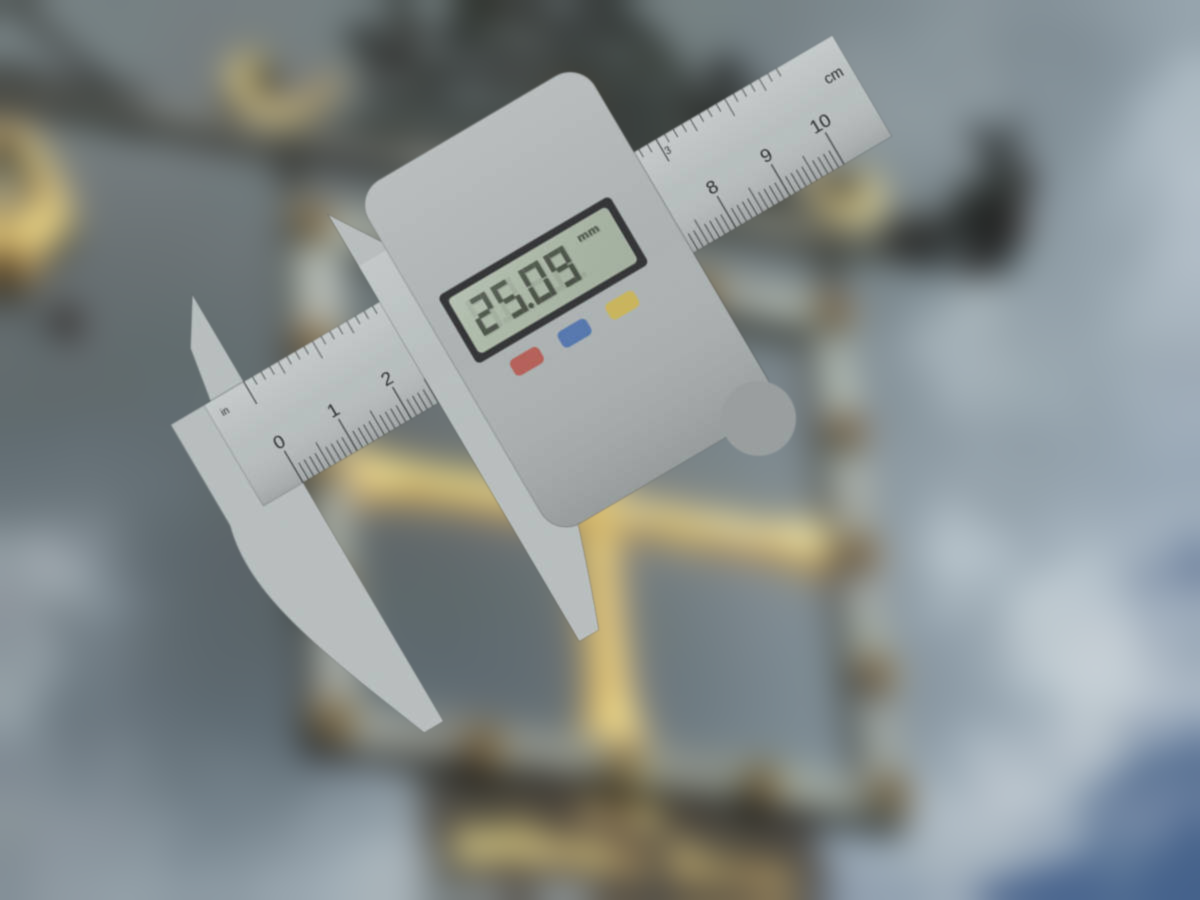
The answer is 25.09 mm
